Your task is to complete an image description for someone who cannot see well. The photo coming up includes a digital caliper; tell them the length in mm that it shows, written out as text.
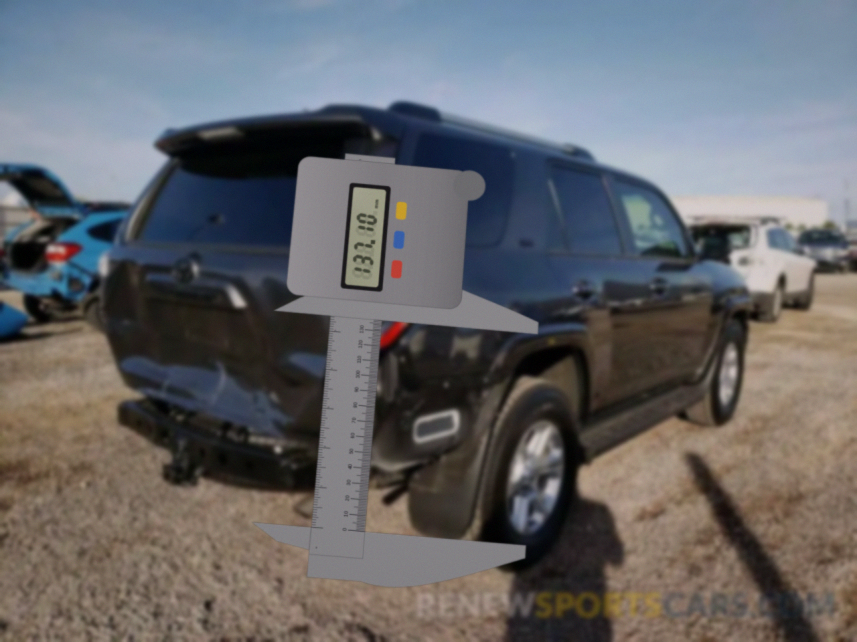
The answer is 137.10 mm
